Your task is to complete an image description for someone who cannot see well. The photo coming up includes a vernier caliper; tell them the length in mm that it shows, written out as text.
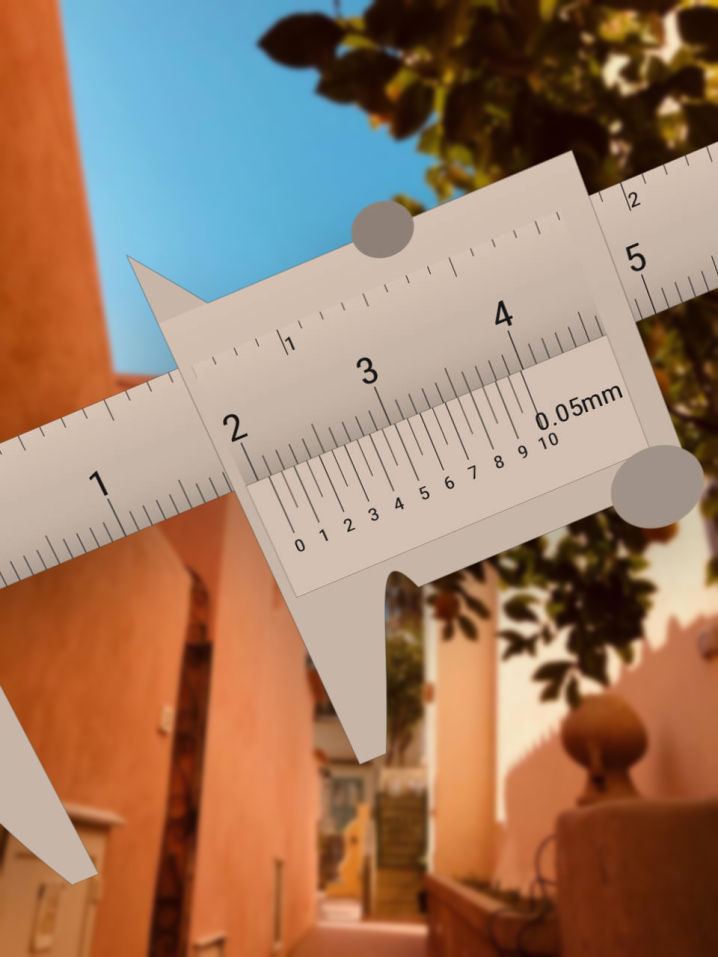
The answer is 20.8 mm
